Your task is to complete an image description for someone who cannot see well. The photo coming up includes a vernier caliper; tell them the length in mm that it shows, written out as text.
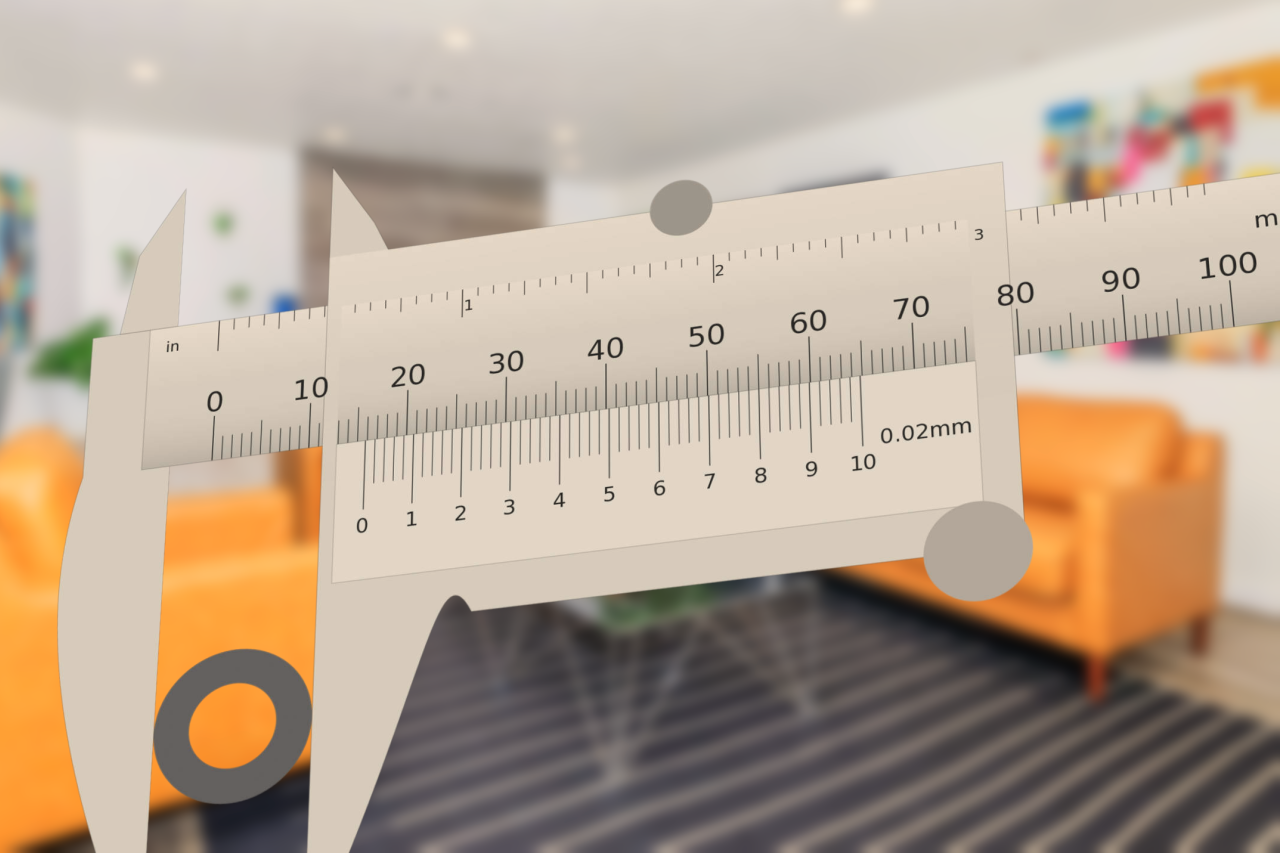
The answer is 15.8 mm
